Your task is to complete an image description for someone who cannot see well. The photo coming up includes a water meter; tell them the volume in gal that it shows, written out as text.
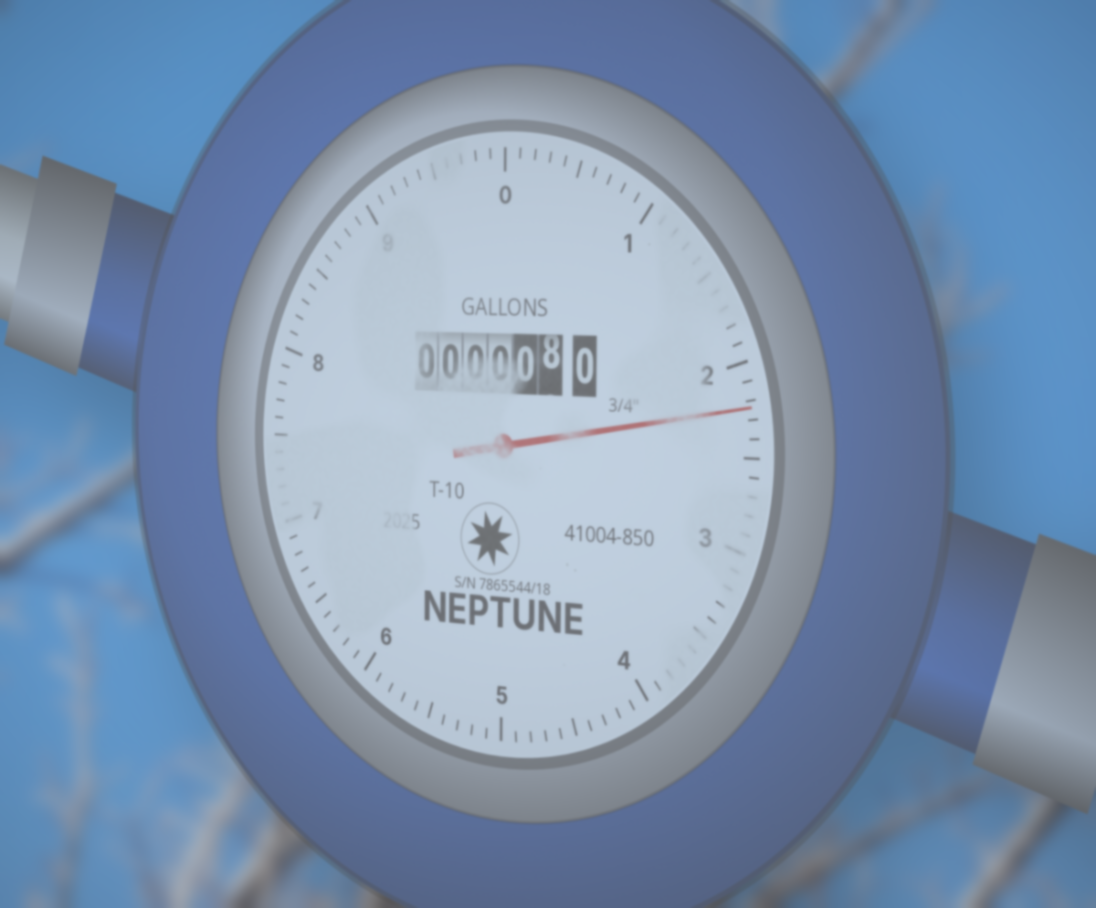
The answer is 82.2 gal
